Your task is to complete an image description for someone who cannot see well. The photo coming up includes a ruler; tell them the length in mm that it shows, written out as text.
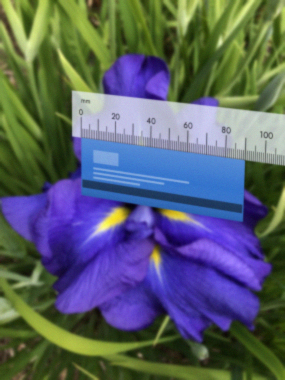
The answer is 90 mm
